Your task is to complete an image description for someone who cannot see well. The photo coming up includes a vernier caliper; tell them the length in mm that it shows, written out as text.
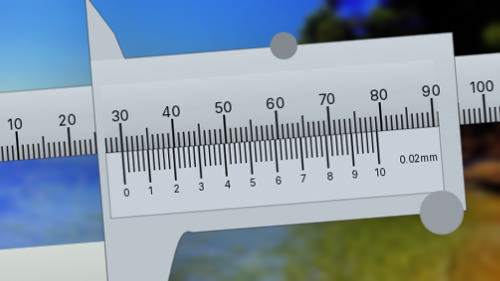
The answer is 30.0 mm
